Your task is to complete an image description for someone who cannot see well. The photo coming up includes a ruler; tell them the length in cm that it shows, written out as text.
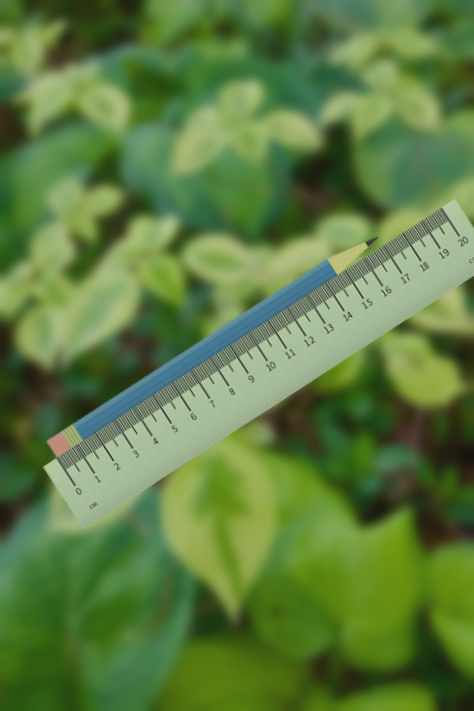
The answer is 17 cm
